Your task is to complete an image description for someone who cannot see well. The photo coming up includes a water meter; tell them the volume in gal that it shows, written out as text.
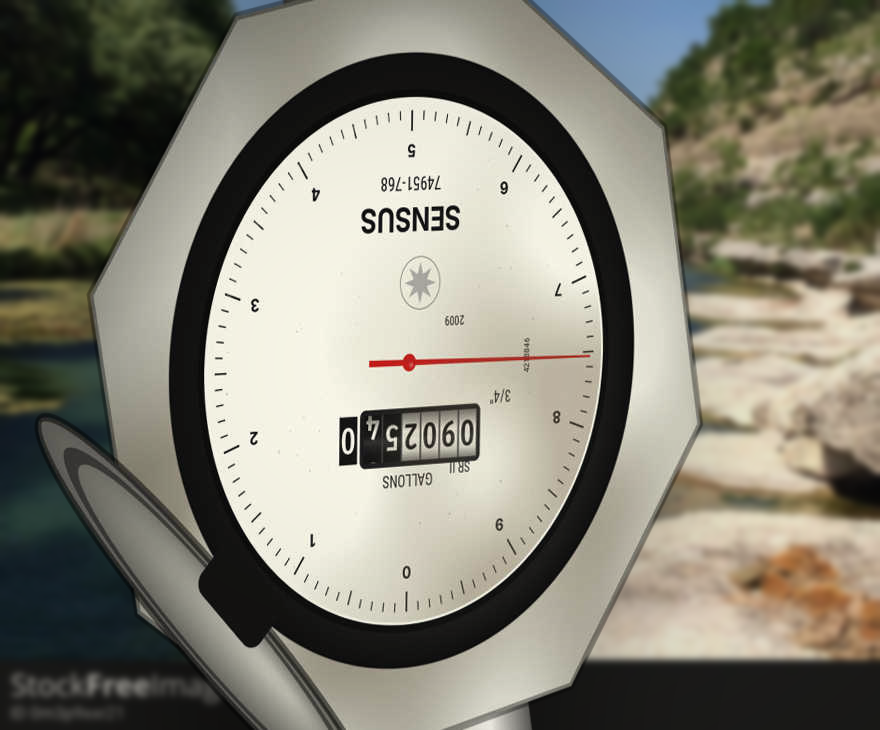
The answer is 902537.5 gal
